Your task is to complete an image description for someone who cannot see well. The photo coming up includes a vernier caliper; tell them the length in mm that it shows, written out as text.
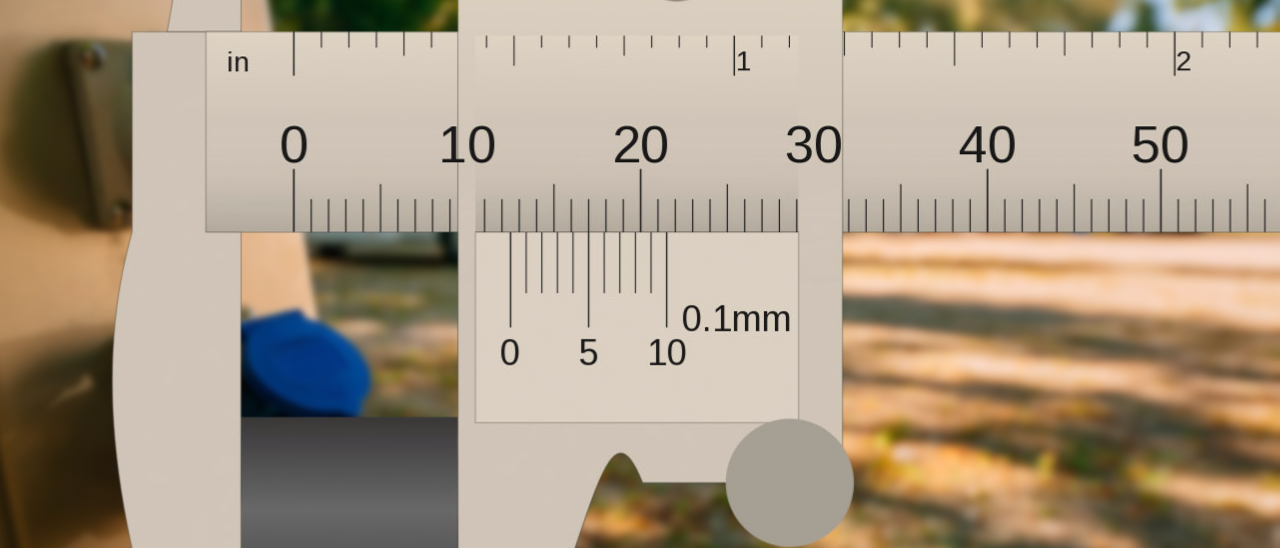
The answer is 12.5 mm
